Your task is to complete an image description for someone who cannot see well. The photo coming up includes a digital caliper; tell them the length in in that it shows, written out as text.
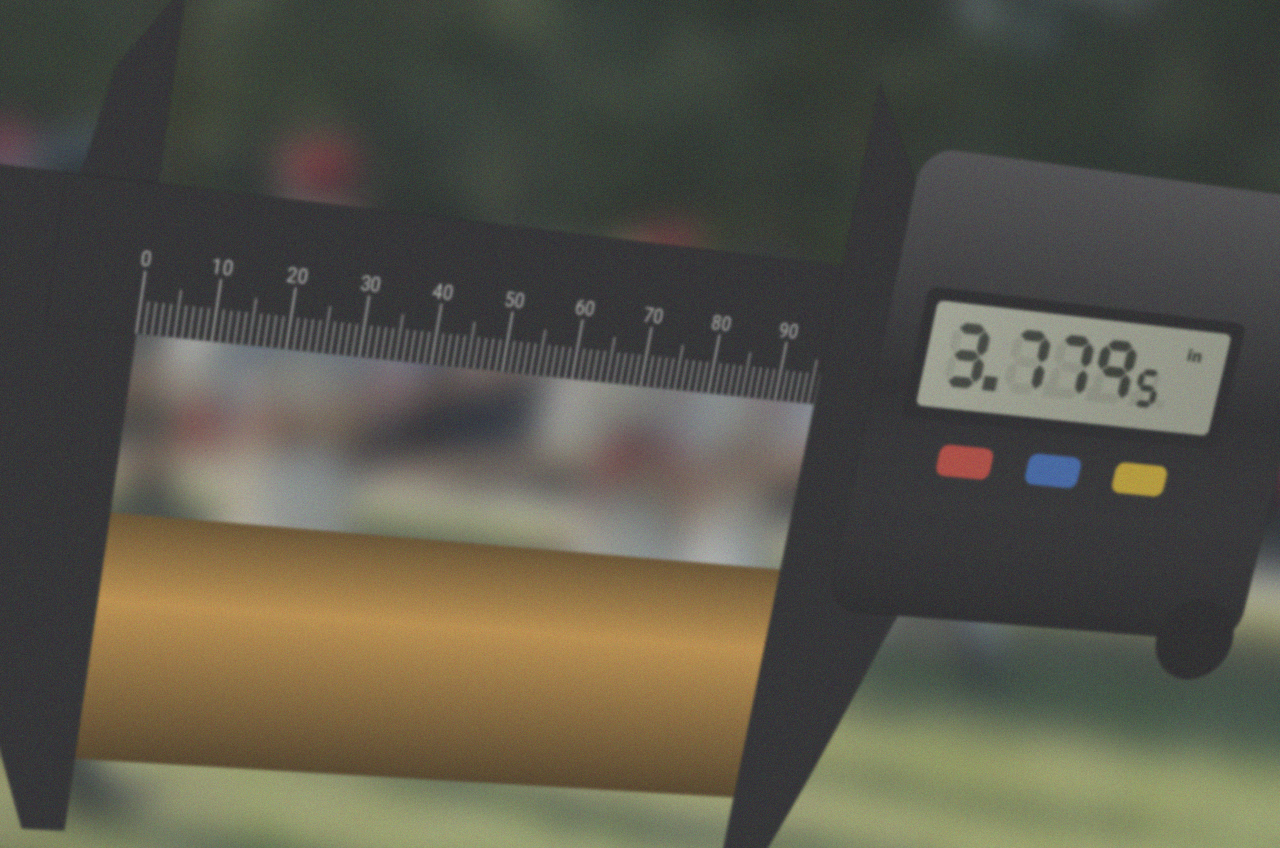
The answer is 3.7795 in
